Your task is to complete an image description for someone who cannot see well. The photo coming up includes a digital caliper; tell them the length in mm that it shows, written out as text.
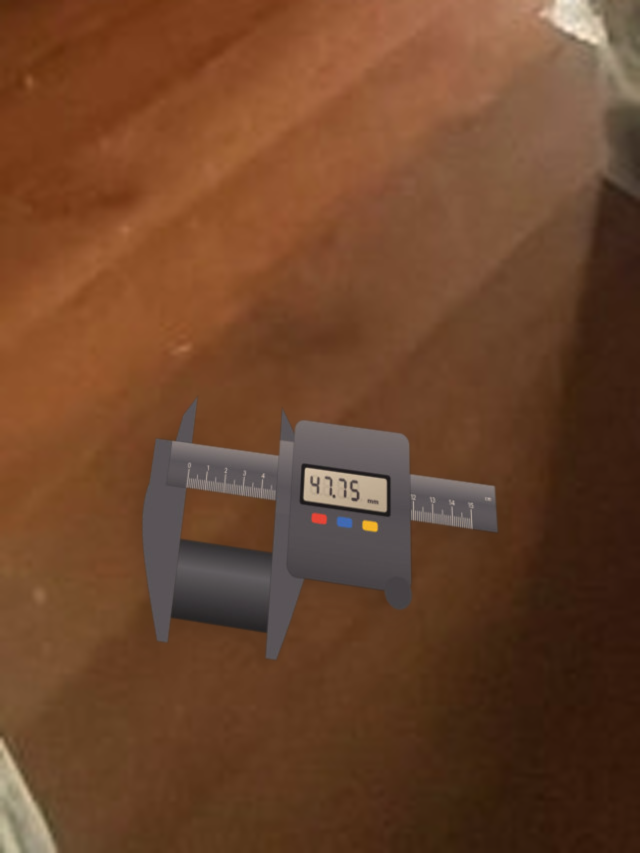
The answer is 47.75 mm
